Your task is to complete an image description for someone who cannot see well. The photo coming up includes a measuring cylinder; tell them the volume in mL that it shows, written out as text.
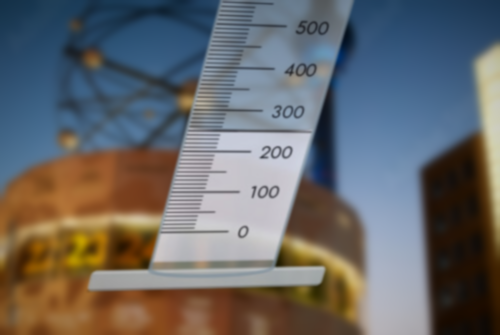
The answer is 250 mL
